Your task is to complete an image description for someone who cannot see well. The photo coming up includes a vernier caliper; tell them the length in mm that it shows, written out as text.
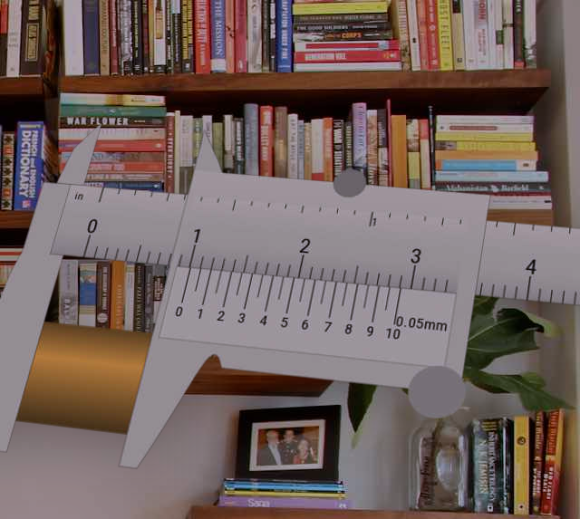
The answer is 10.1 mm
